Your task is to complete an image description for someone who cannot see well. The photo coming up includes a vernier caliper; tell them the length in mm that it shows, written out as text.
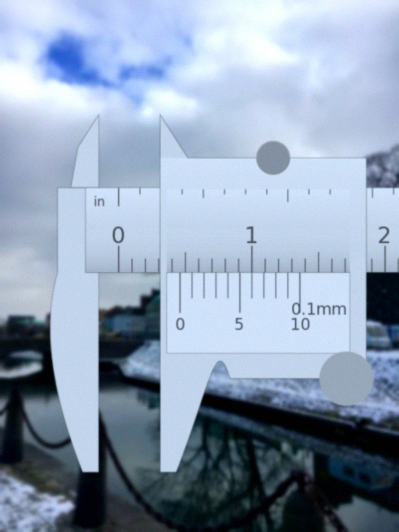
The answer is 4.6 mm
